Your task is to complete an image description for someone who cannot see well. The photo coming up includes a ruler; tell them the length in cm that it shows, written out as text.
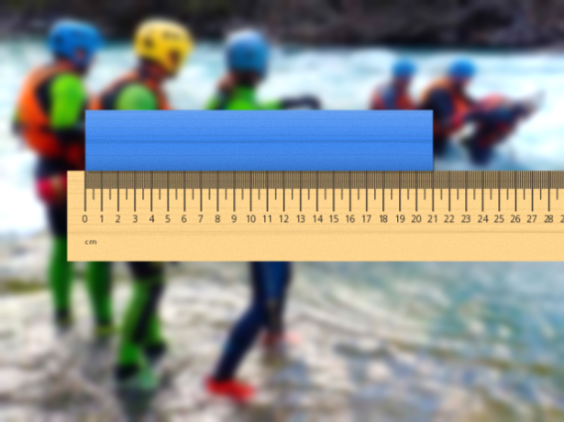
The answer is 21 cm
